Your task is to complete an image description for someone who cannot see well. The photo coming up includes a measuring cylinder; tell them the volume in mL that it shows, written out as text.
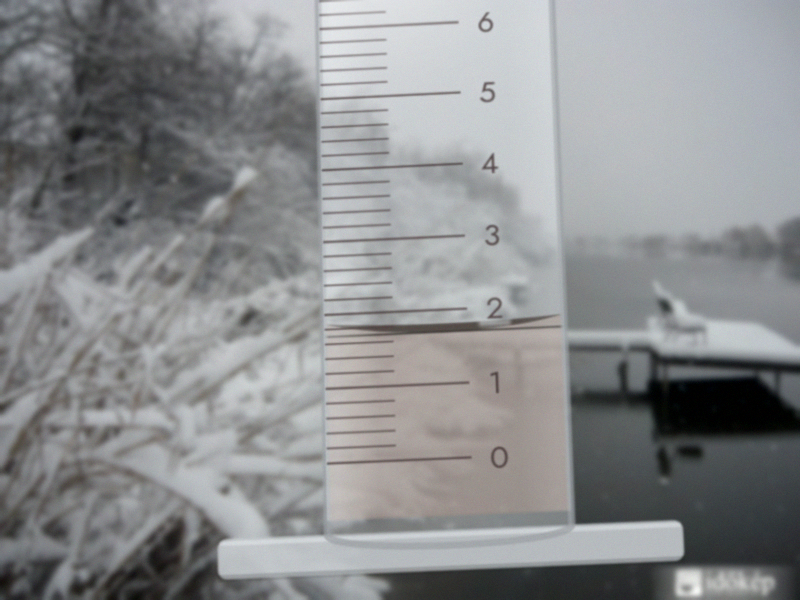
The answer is 1.7 mL
